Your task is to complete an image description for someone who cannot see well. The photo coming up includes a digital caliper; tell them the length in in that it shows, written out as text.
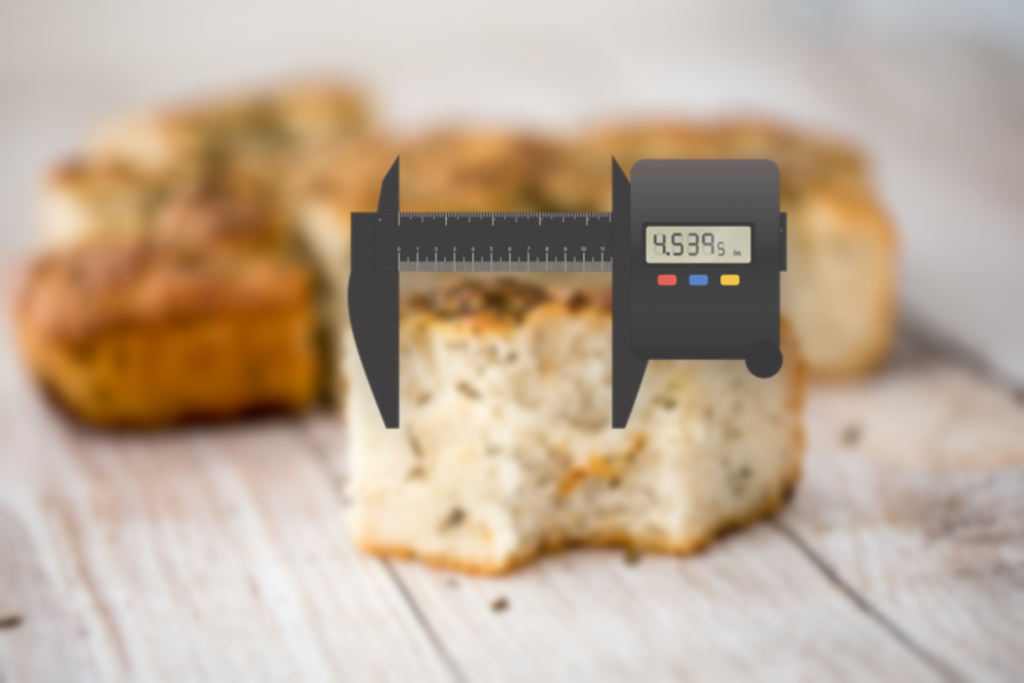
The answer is 4.5395 in
